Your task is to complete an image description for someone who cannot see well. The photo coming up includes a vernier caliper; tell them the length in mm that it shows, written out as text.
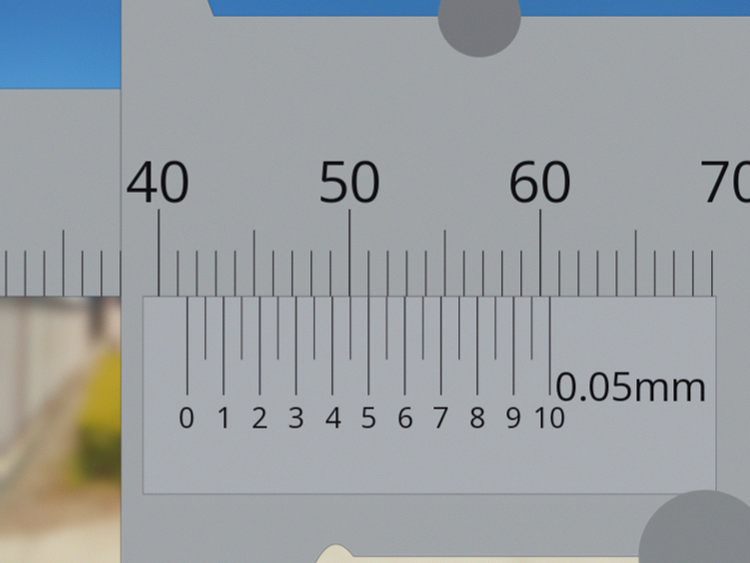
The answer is 41.5 mm
